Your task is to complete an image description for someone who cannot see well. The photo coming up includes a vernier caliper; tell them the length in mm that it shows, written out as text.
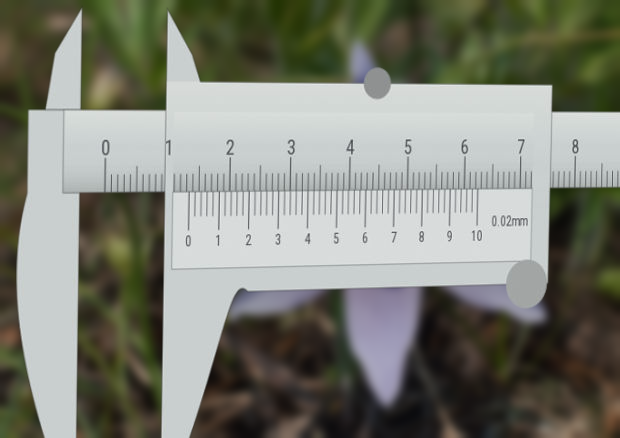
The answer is 13.4 mm
